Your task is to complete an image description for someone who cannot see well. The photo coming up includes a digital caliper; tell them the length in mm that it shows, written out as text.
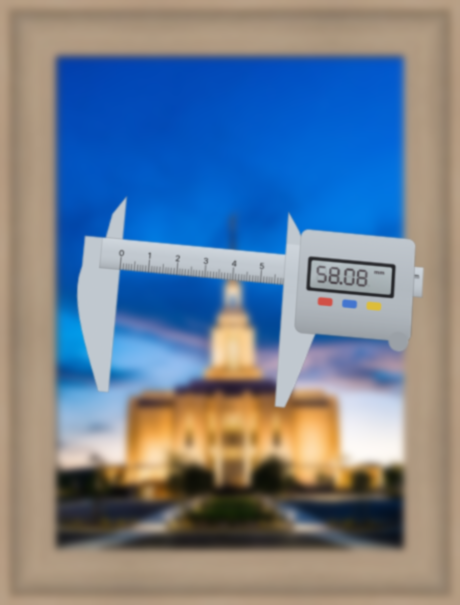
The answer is 58.08 mm
